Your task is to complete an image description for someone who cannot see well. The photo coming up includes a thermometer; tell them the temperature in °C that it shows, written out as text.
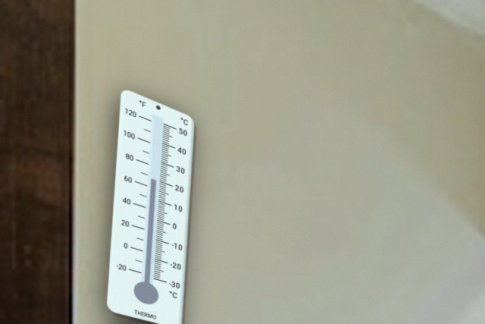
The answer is 20 °C
